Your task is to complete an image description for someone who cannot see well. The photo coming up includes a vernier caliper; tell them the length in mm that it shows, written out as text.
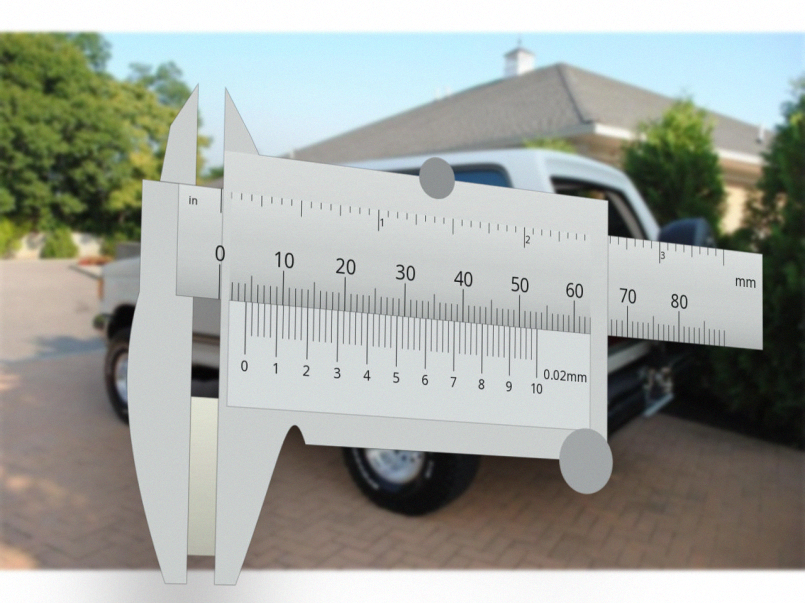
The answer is 4.2 mm
